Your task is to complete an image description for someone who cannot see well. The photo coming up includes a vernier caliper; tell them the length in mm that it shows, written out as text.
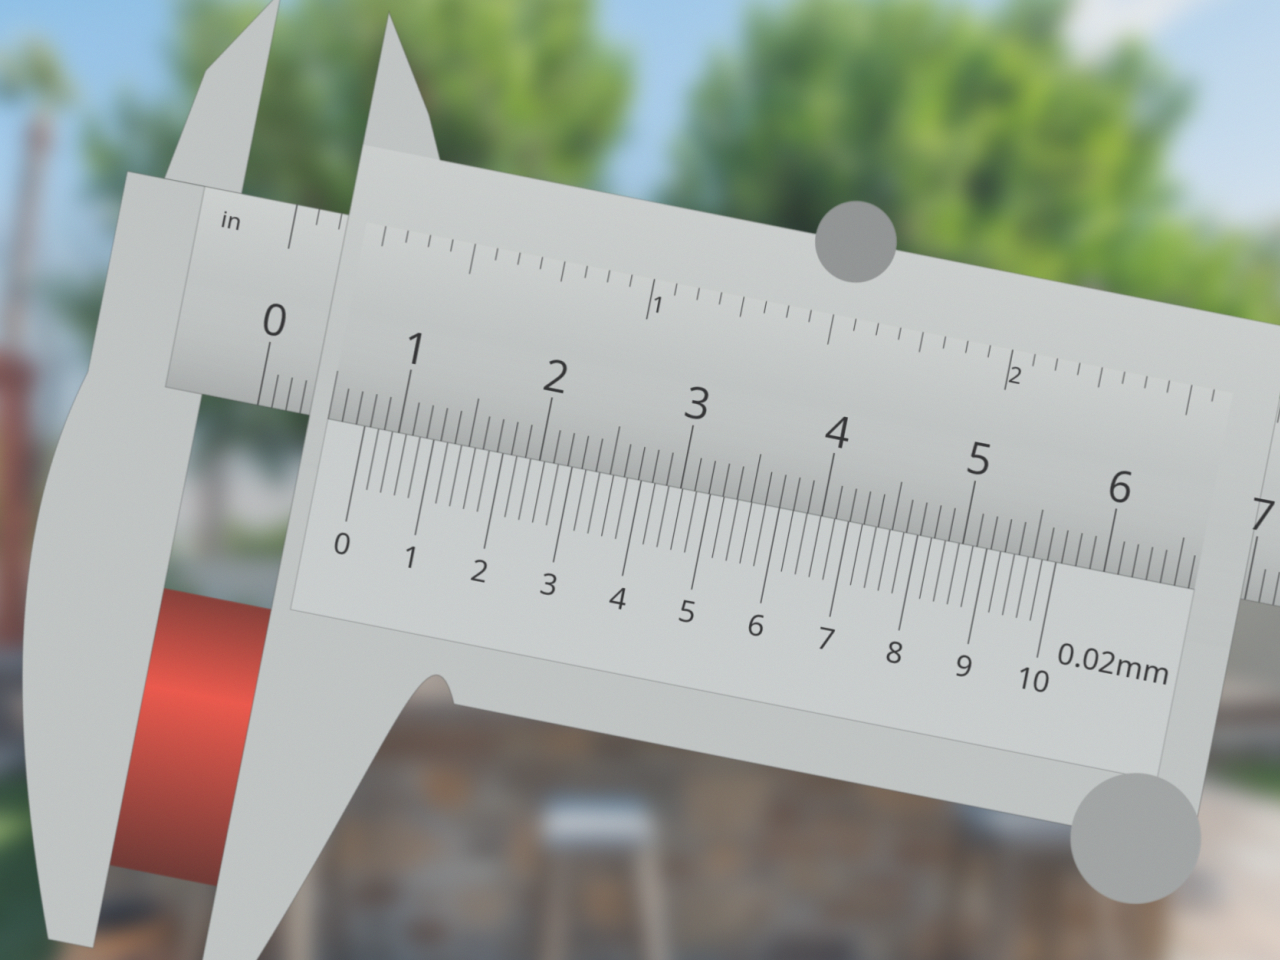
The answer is 7.6 mm
